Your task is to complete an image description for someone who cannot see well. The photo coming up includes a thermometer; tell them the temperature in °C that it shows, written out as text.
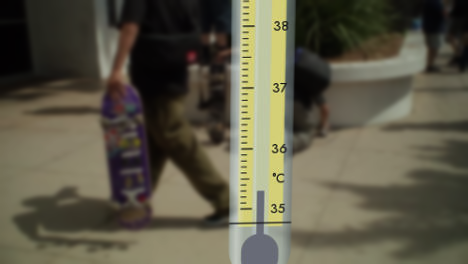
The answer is 35.3 °C
